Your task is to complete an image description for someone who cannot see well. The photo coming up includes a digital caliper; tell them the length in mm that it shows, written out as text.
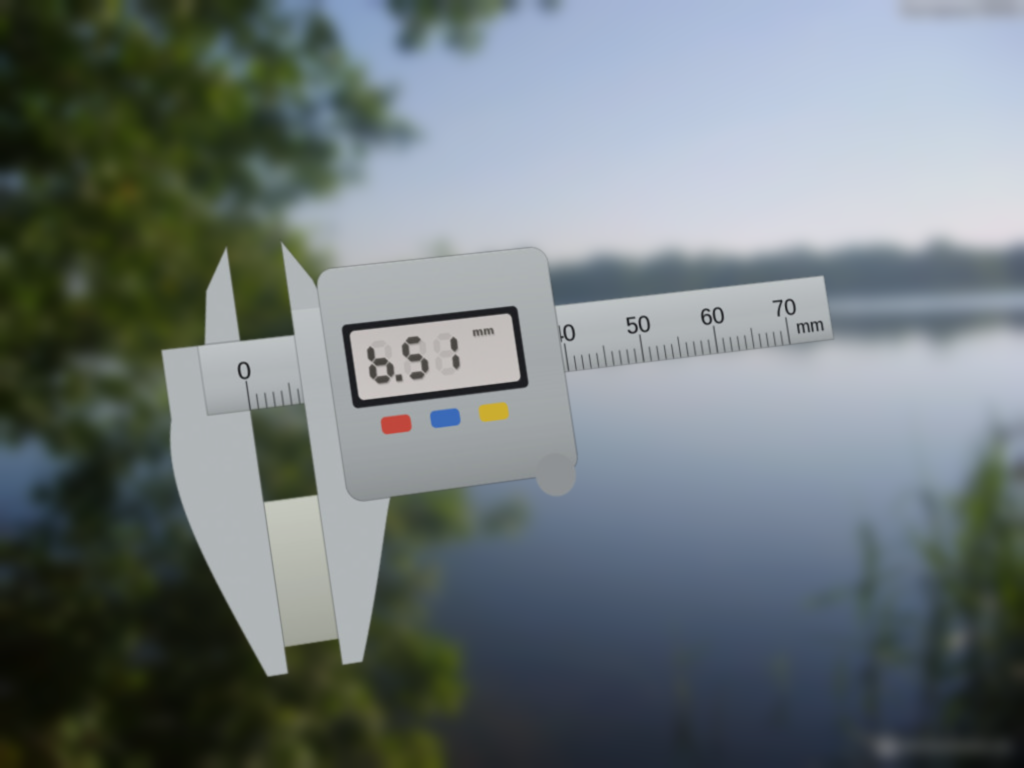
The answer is 6.51 mm
